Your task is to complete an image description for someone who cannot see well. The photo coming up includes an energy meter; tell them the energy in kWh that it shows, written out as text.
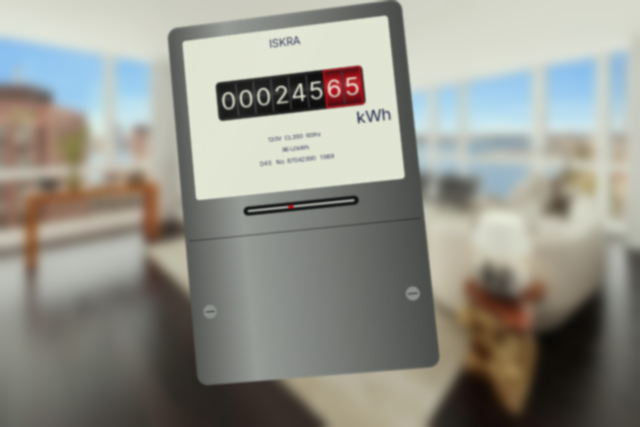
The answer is 245.65 kWh
